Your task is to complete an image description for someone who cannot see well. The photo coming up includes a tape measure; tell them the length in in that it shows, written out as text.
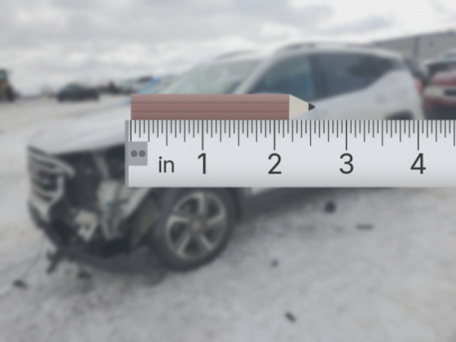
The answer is 2.5625 in
